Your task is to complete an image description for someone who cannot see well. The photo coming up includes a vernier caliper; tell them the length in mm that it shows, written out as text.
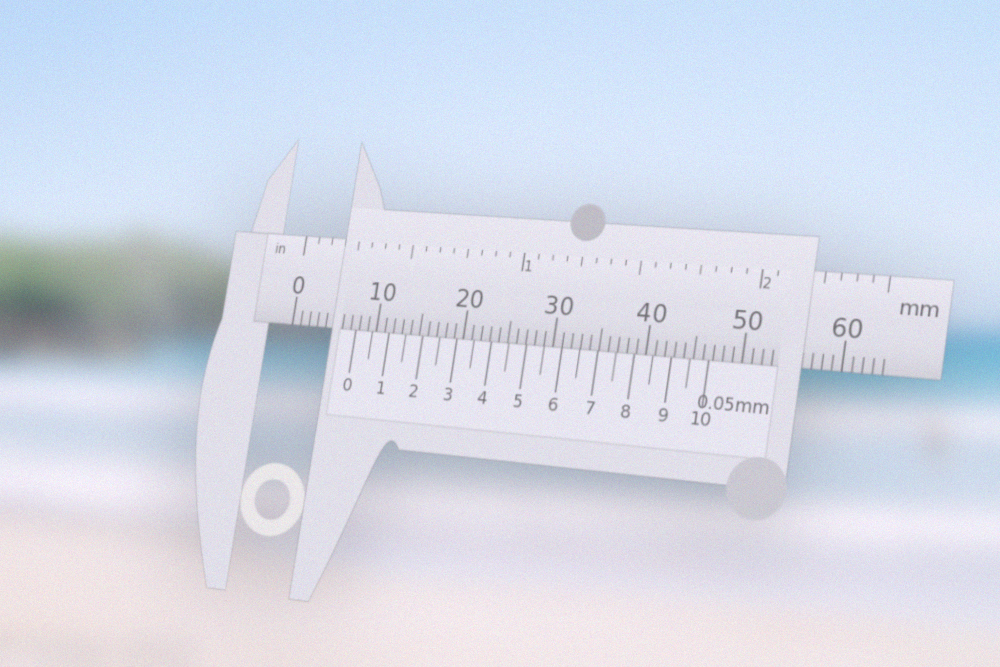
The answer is 7.6 mm
